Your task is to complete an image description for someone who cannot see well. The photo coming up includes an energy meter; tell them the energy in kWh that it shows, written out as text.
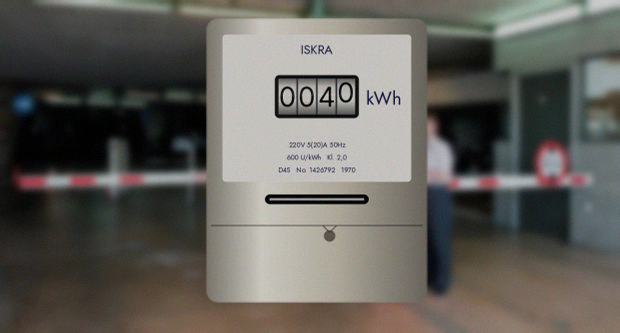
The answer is 40 kWh
